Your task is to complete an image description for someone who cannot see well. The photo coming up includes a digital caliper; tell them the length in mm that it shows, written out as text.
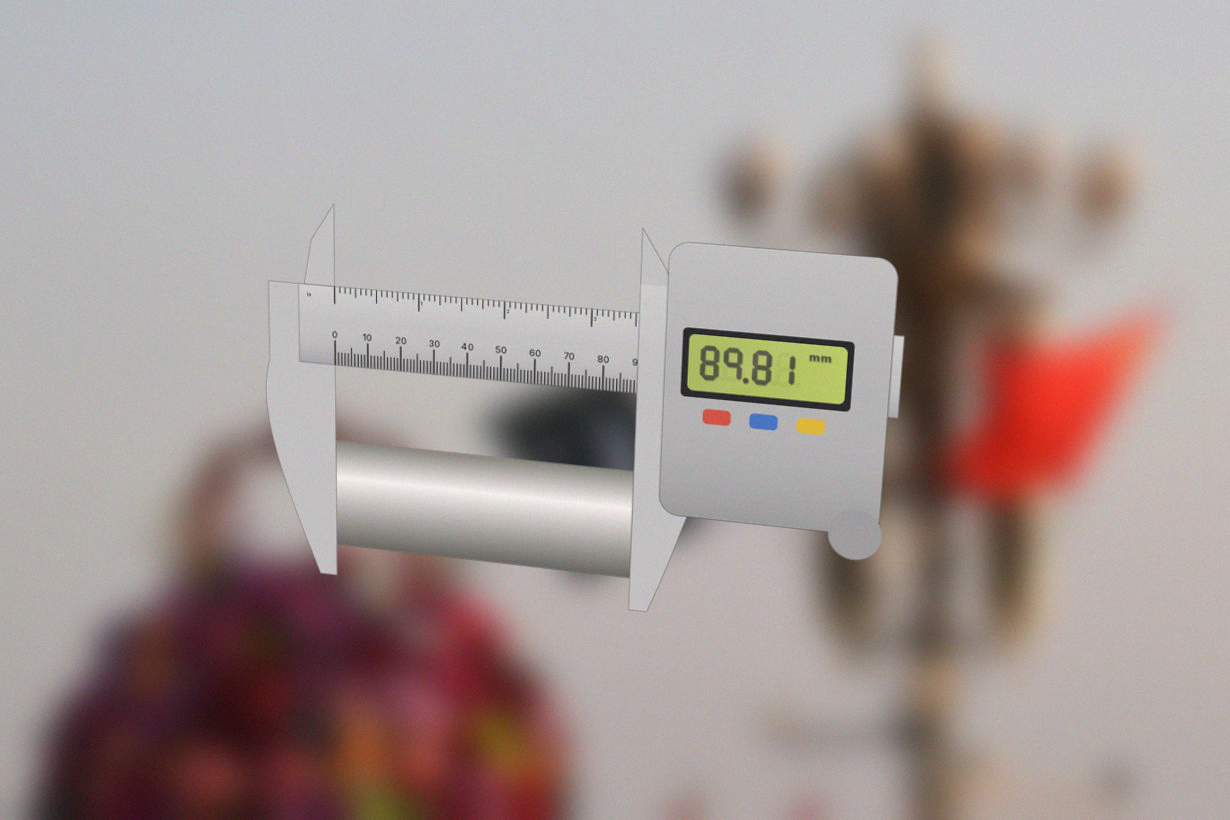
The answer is 89.81 mm
